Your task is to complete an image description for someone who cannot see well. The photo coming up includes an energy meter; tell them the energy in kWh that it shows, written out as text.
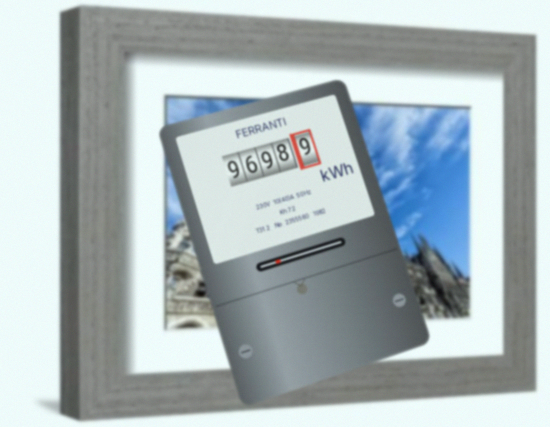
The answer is 9698.9 kWh
